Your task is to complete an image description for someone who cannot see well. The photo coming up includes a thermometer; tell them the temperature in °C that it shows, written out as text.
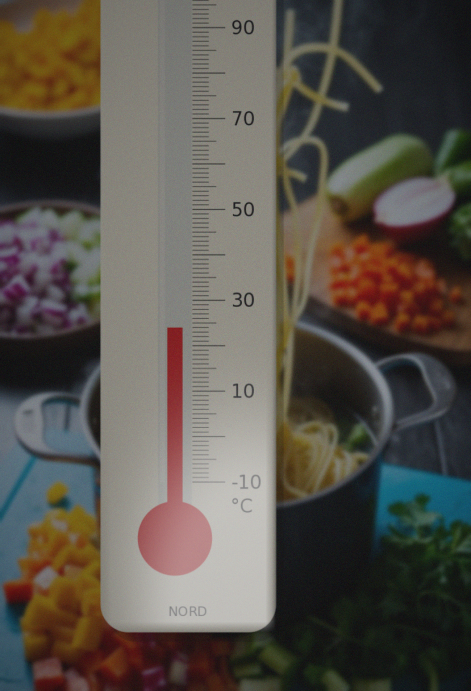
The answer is 24 °C
